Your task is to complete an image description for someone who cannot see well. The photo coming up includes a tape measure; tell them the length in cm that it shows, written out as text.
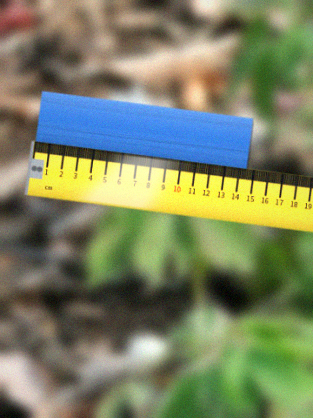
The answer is 14.5 cm
